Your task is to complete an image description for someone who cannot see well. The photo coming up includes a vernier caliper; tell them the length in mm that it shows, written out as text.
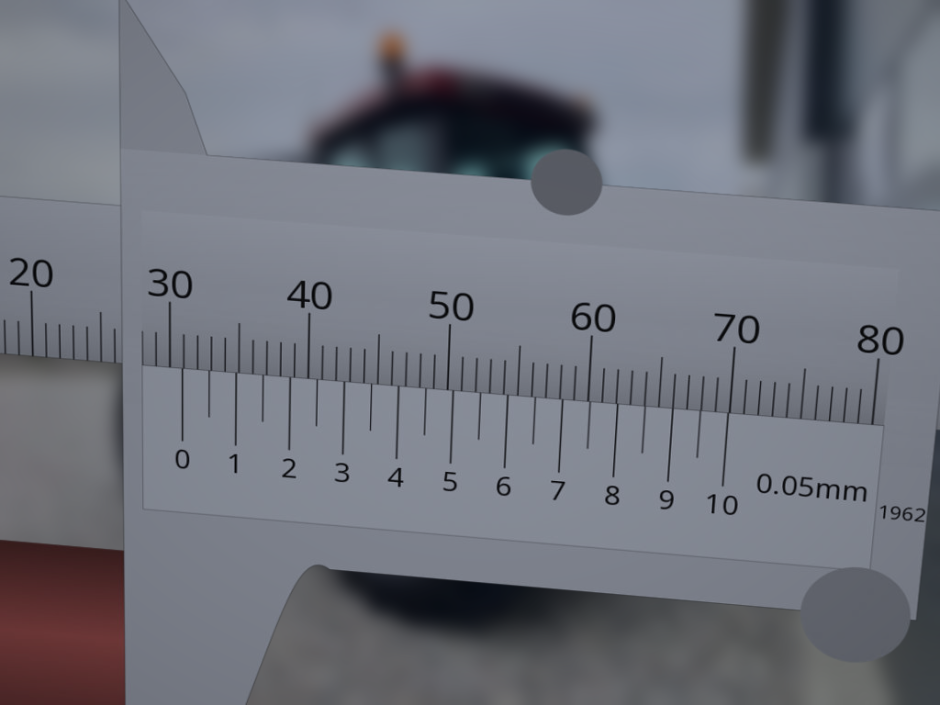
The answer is 30.9 mm
